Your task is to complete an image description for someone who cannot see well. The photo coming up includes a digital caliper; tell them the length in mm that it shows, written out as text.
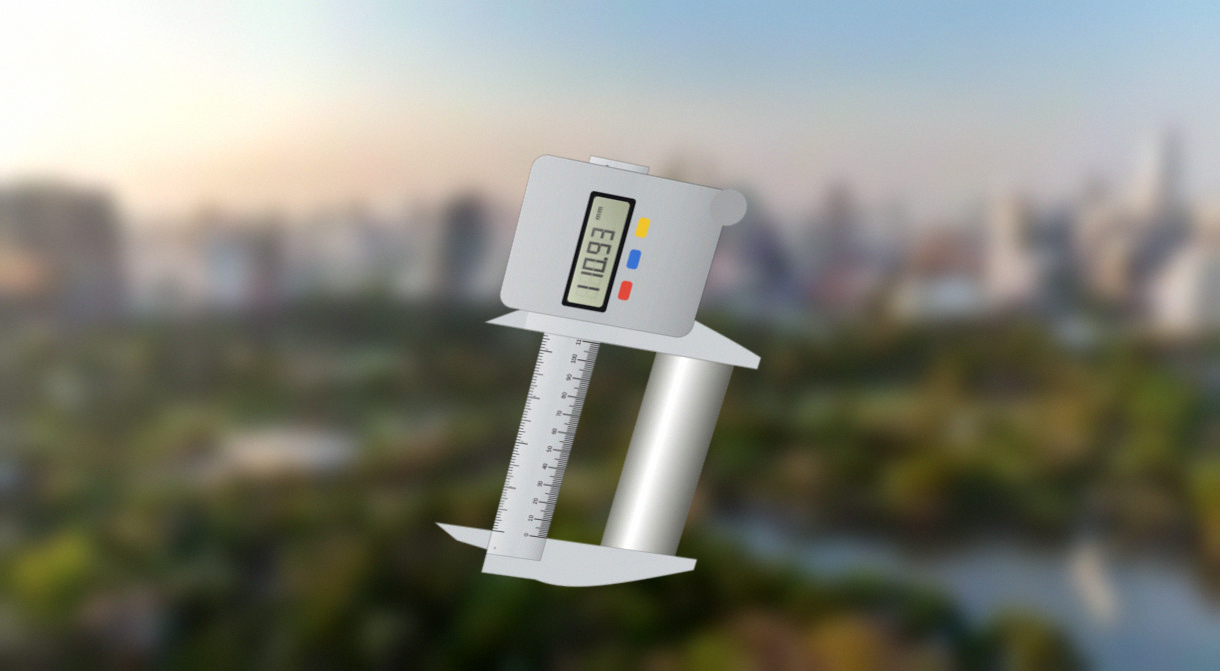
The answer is 110.93 mm
